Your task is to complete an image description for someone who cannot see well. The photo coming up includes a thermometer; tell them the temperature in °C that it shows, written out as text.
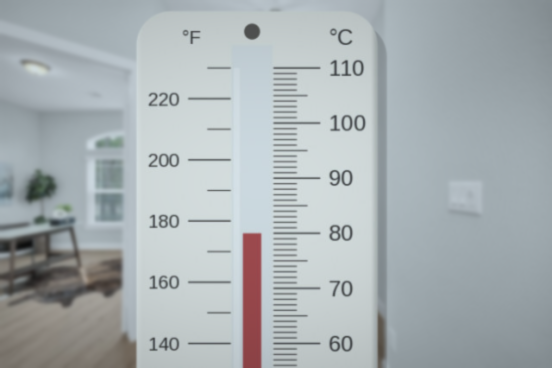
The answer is 80 °C
